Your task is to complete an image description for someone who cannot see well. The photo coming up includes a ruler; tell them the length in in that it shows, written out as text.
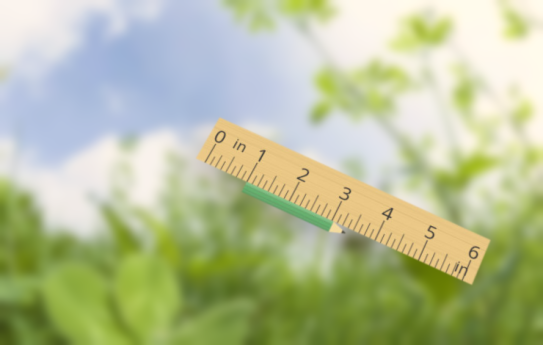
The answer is 2.375 in
